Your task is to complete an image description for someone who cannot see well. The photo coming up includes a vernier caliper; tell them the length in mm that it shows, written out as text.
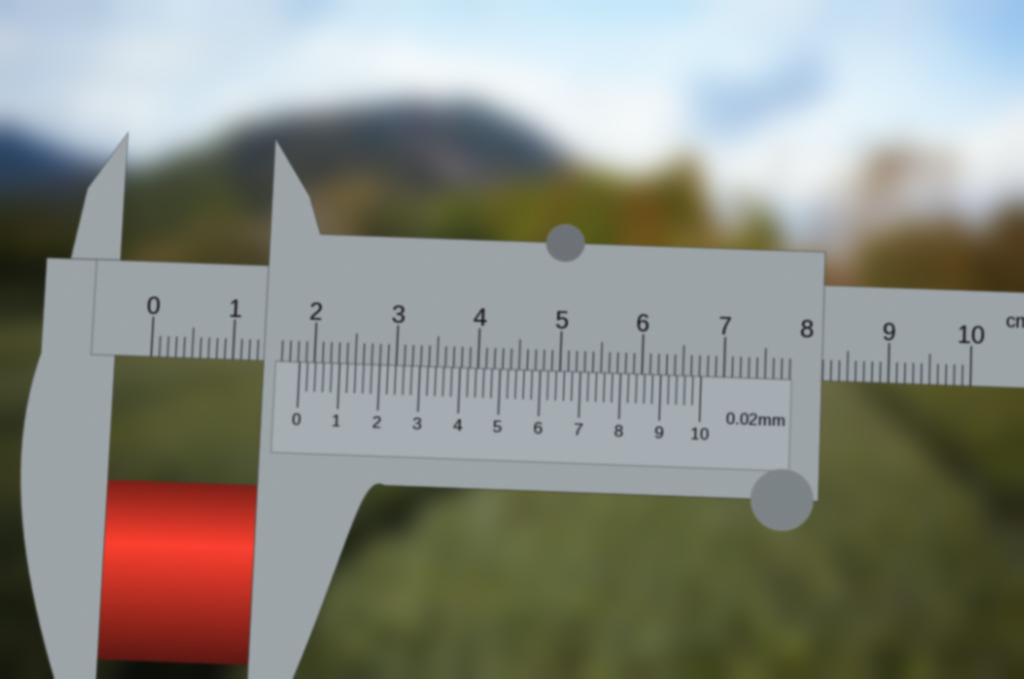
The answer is 18.2 mm
